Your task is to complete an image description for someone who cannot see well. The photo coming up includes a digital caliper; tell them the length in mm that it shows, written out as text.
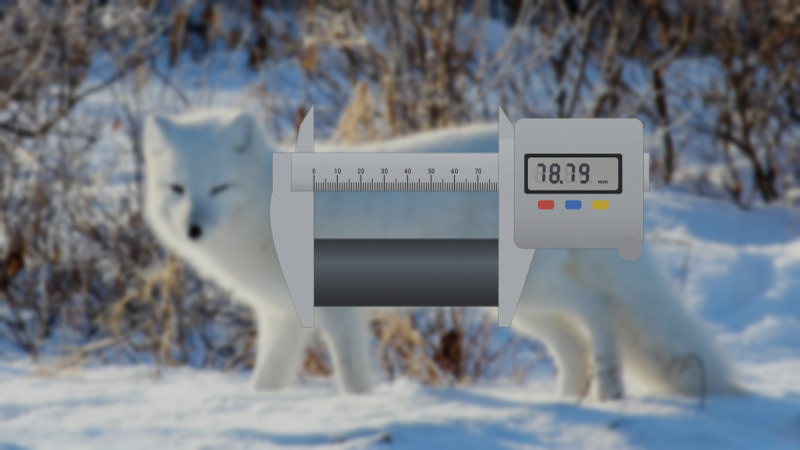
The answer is 78.79 mm
